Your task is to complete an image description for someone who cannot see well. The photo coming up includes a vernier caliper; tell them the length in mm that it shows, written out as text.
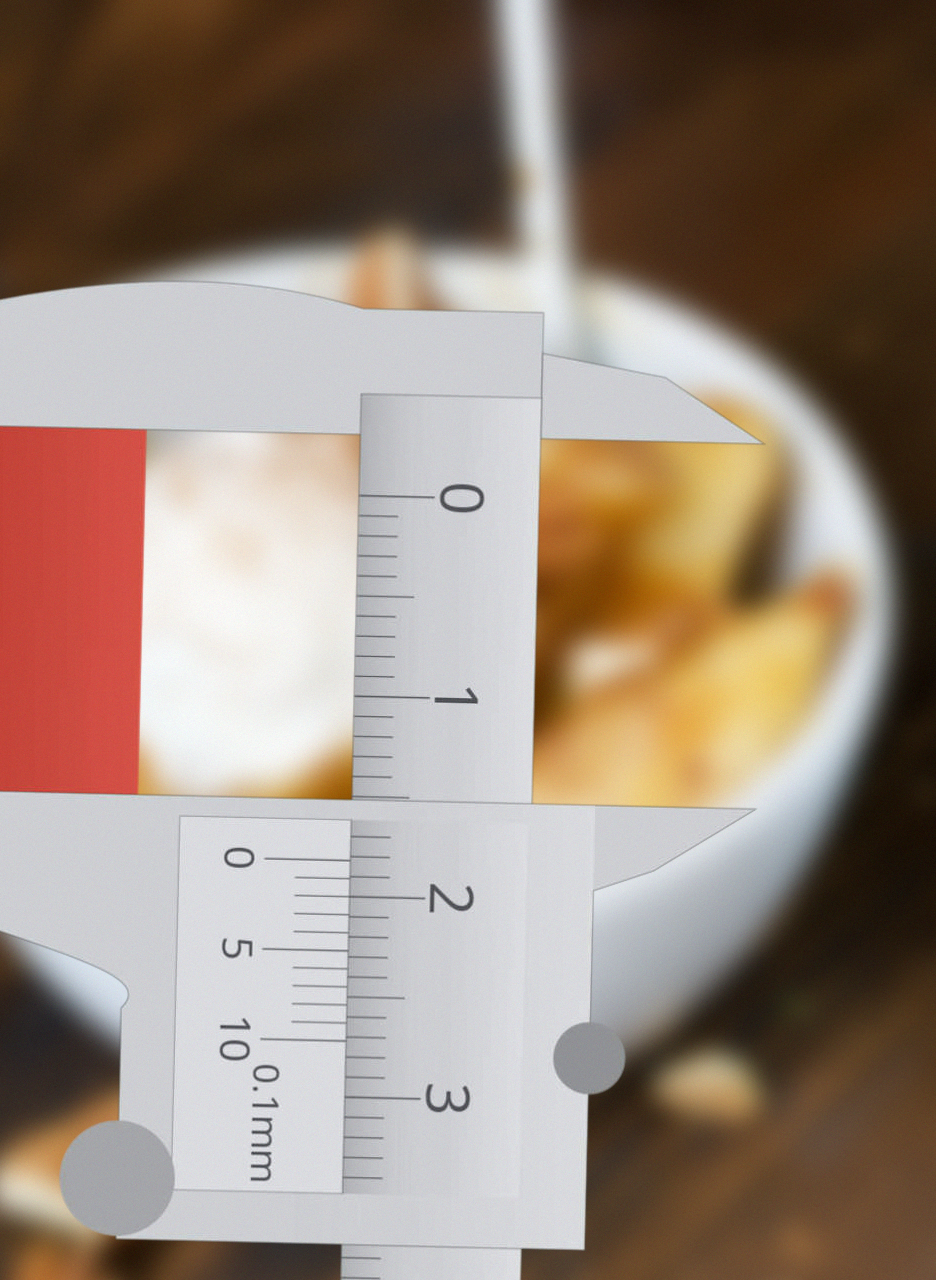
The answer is 18.2 mm
